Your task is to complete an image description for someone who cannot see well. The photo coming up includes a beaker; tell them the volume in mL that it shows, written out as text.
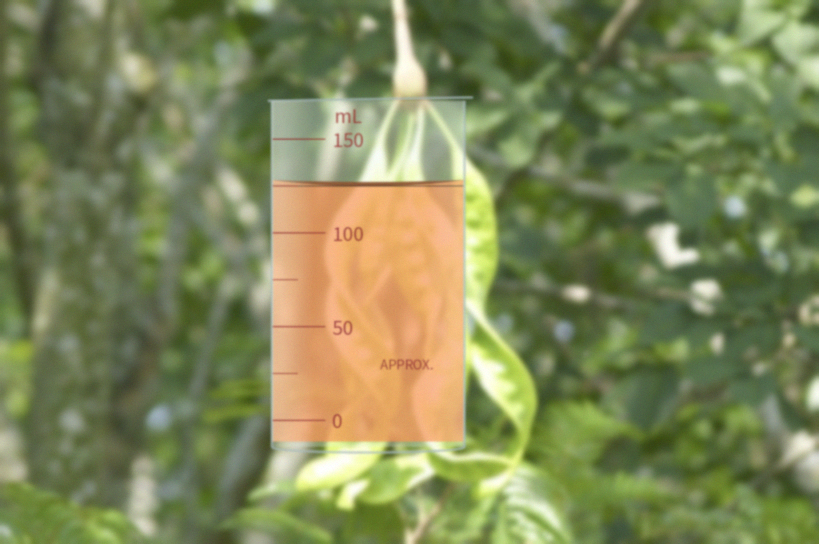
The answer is 125 mL
